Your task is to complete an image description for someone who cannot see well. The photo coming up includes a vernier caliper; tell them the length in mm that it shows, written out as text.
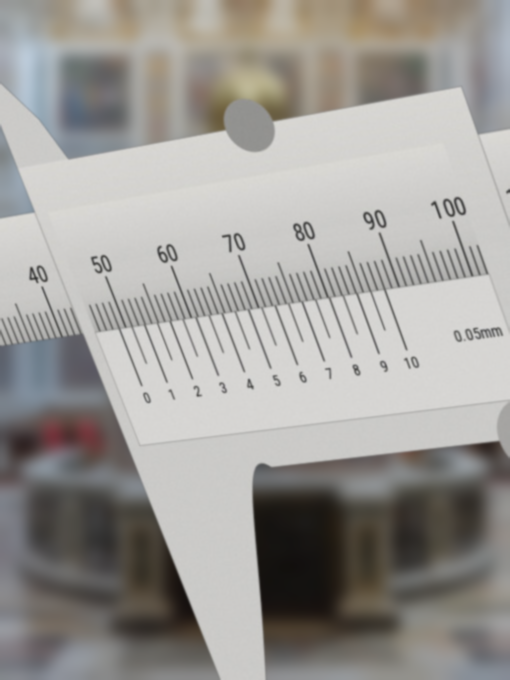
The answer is 49.0 mm
